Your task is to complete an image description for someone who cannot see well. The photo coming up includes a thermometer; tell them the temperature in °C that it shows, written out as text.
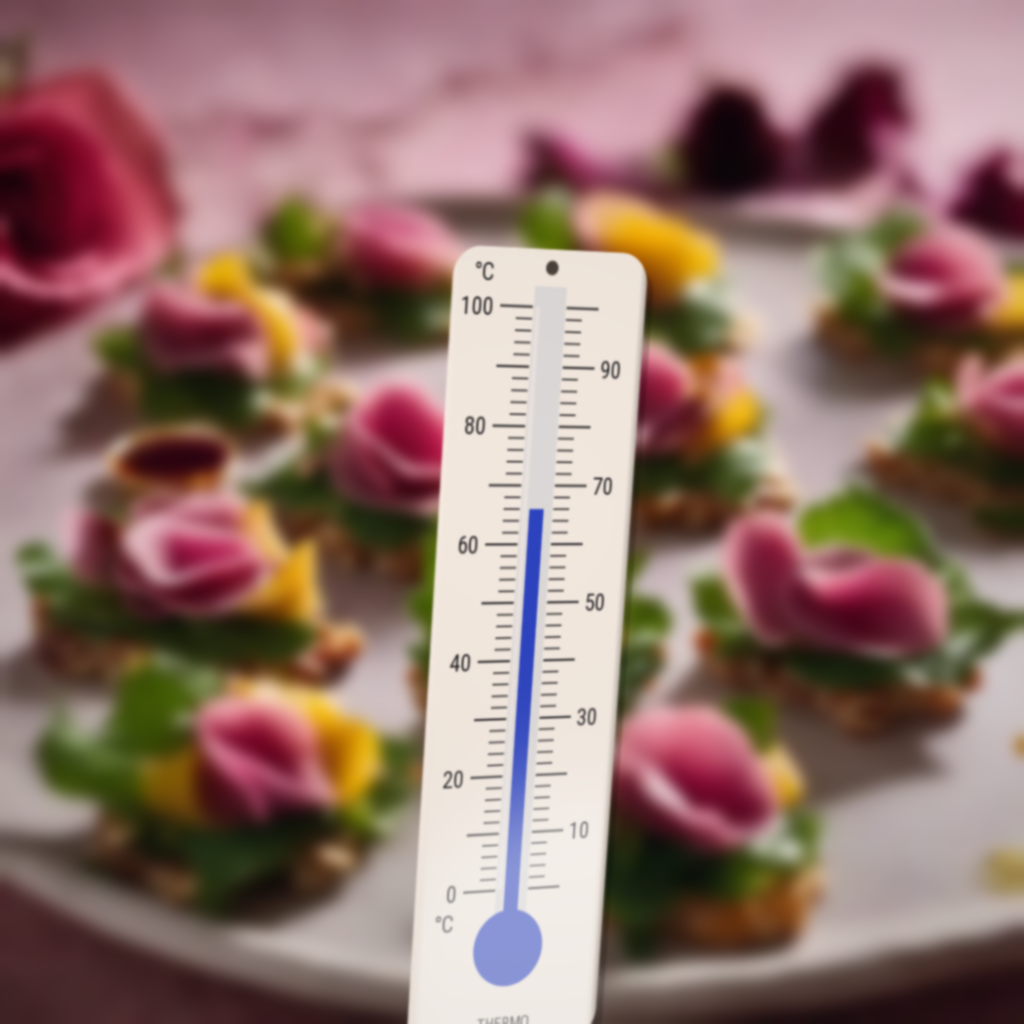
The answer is 66 °C
